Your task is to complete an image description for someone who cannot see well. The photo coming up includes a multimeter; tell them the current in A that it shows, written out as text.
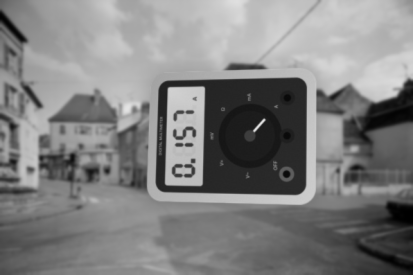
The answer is 0.157 A
